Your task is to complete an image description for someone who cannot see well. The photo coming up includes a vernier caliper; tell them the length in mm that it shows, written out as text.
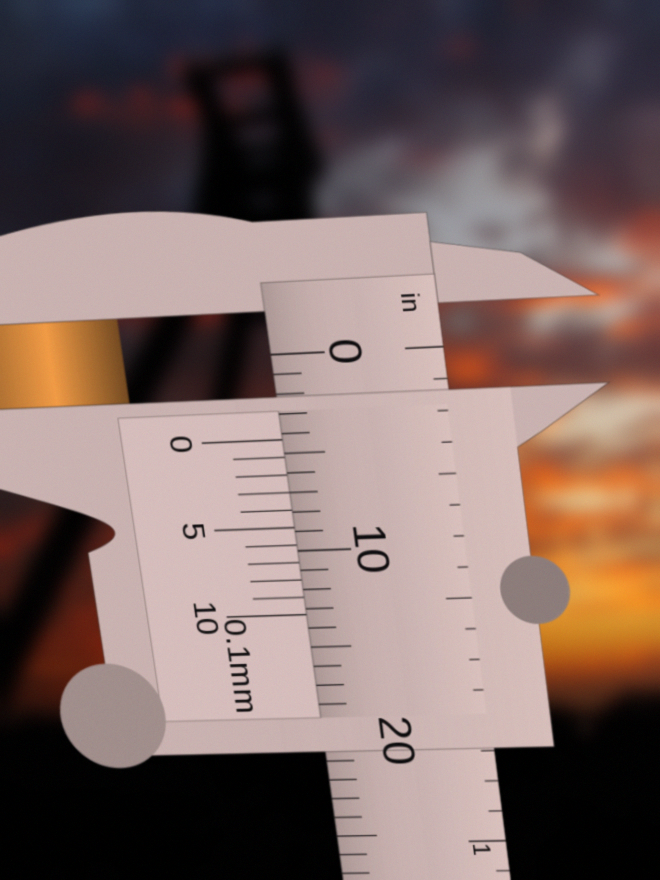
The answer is 4.3 mm
